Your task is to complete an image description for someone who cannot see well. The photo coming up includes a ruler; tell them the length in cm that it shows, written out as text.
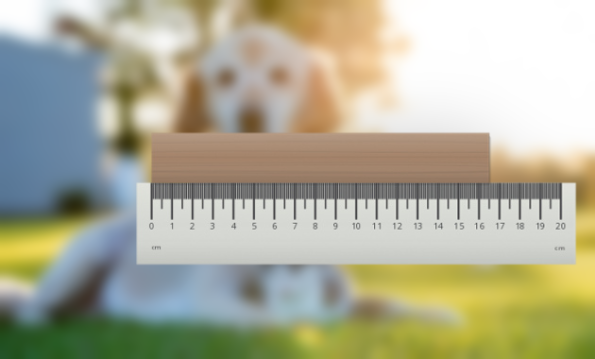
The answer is 16.5 cm
